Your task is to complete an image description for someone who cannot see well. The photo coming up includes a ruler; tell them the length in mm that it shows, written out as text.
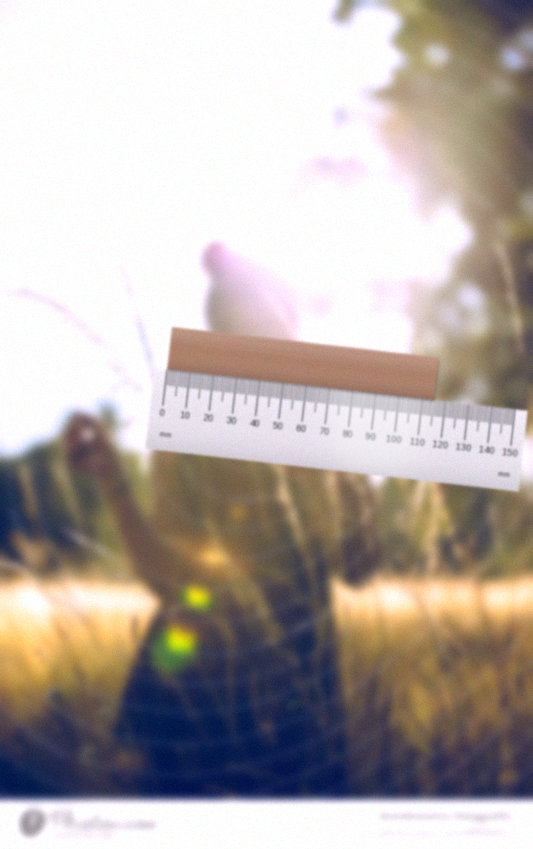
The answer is 115 mm
